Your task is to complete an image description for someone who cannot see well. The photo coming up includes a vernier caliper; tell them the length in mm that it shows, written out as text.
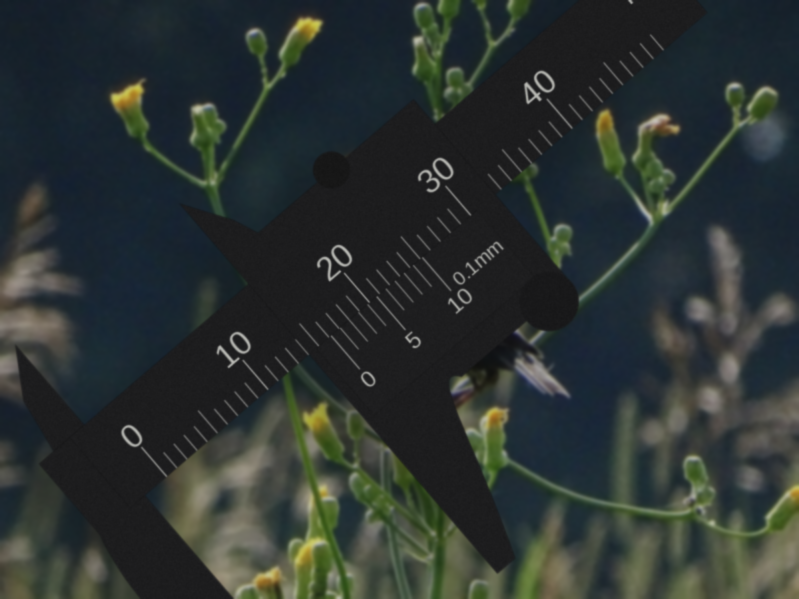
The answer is 16.2 mm
